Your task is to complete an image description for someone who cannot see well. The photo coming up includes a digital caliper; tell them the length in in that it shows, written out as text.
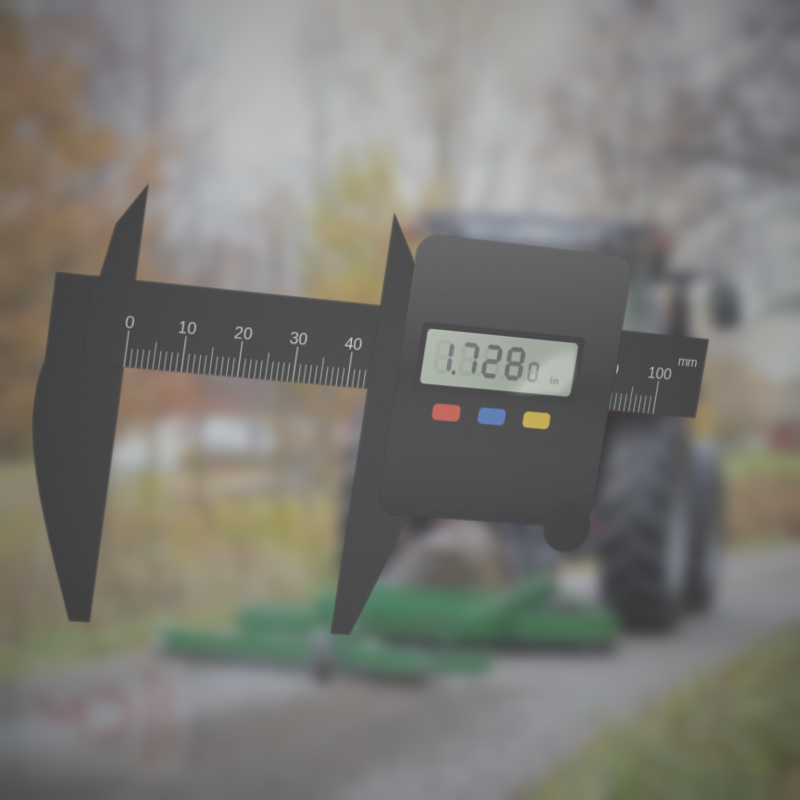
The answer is 1.7280 in
